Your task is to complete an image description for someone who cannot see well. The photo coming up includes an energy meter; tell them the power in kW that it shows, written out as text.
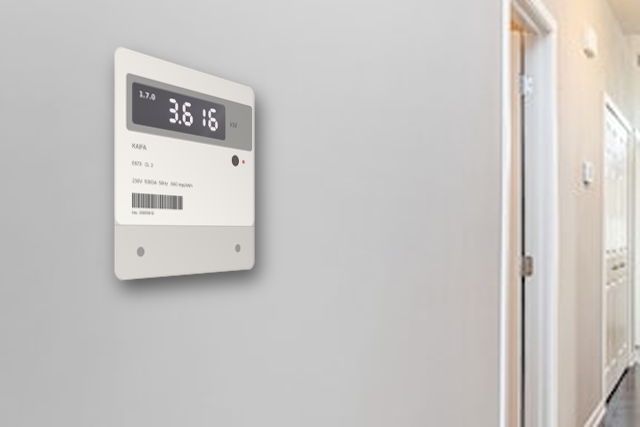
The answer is 3.616 kW
